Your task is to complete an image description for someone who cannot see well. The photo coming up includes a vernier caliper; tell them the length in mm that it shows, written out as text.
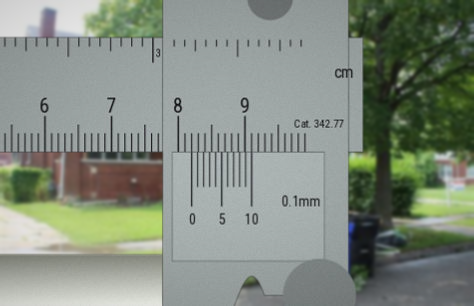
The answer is 82.0 mm
